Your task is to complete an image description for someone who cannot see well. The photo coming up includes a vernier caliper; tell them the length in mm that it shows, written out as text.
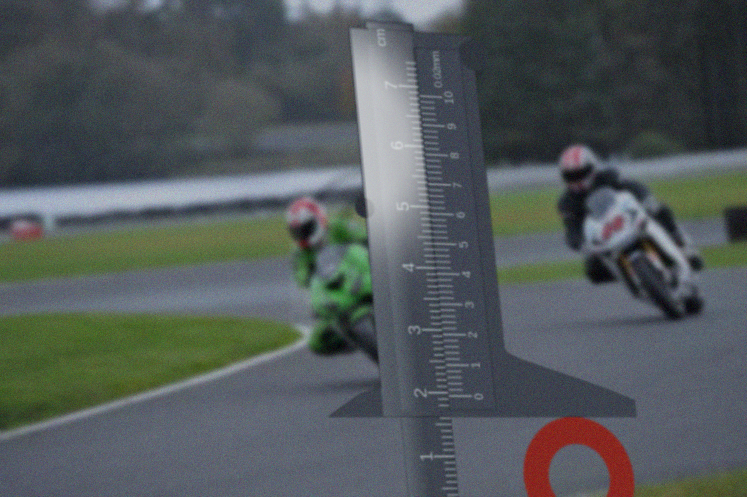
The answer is 19.5 mm
